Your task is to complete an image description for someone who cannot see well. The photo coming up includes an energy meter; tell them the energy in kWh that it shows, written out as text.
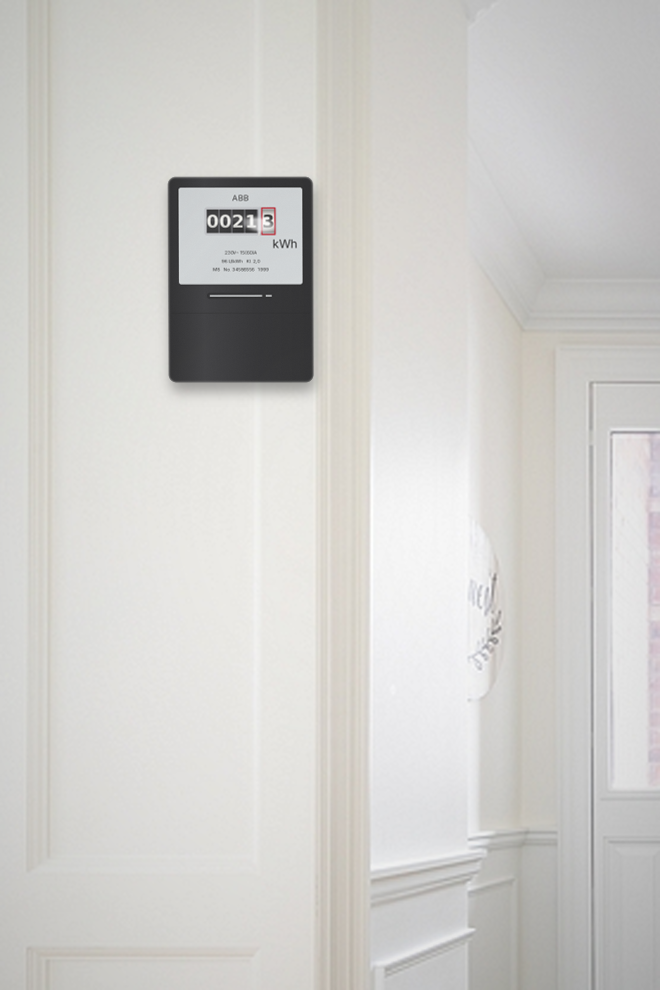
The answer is 21.3 kWh
